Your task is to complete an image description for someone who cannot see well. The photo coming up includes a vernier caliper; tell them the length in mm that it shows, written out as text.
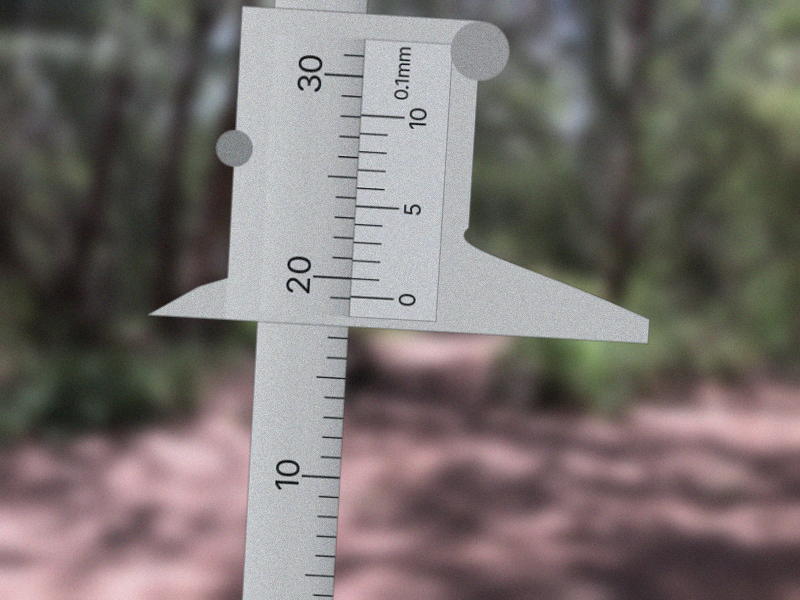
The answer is 19.1 mm
